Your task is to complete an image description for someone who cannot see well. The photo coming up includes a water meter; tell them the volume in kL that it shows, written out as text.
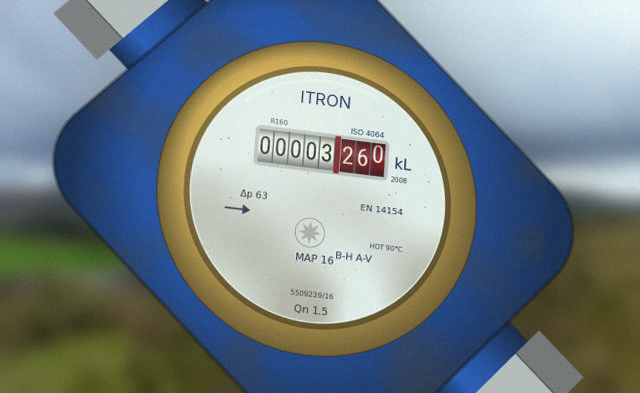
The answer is 3.260 kL
